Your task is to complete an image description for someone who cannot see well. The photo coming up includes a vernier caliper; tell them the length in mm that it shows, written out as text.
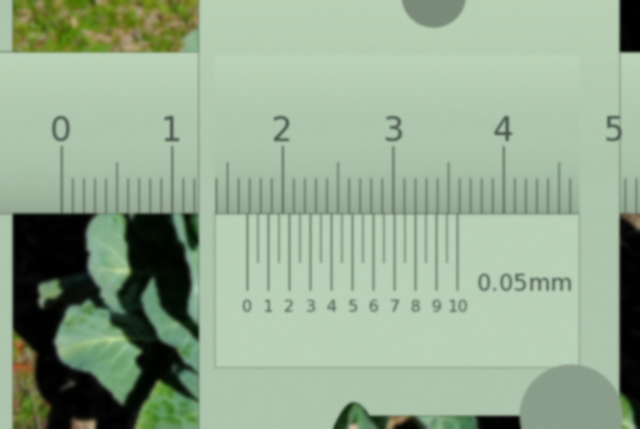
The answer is 16.8 mm
